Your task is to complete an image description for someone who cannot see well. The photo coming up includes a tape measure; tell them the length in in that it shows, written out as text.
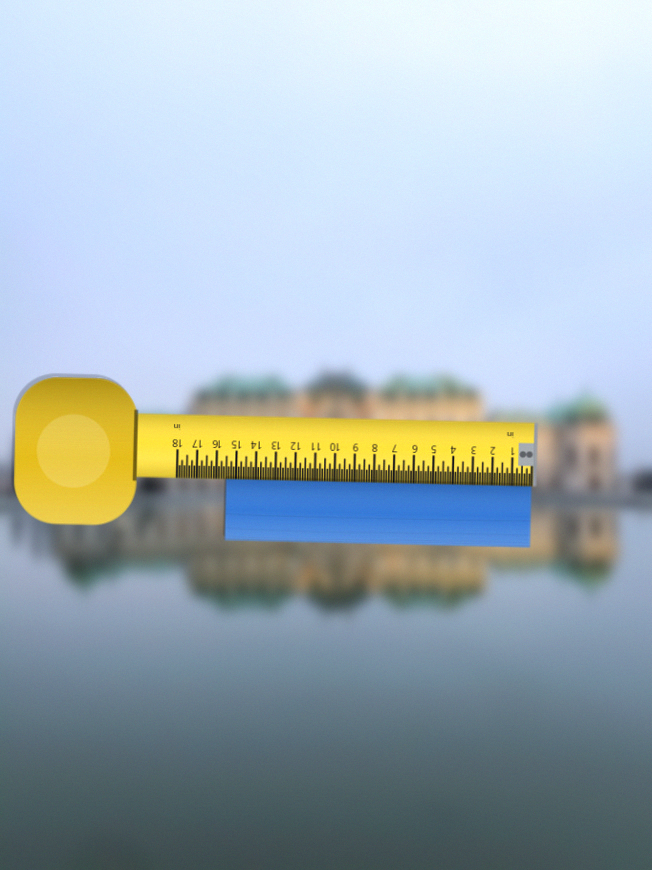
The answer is 15.5 in
